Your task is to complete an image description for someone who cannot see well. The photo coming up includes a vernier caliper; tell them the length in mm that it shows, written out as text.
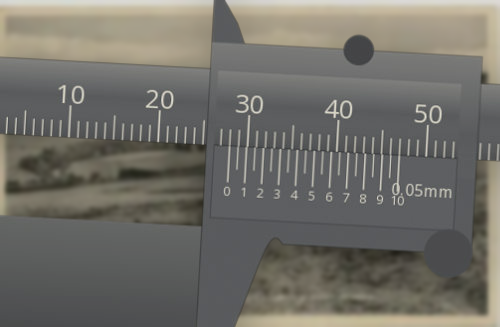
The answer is 28.0 mm
